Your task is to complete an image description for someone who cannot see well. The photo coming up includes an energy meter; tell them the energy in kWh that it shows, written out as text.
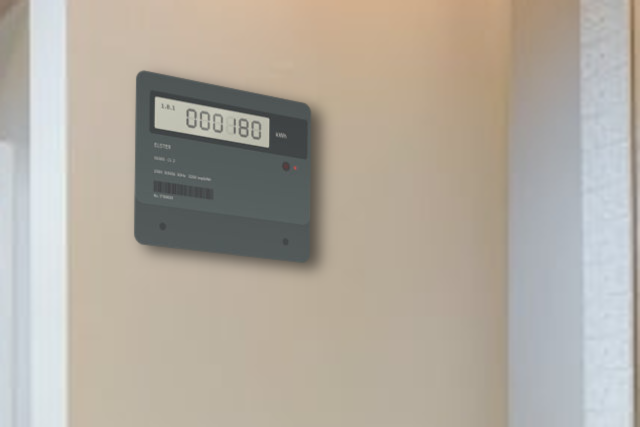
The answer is 180 kWh
